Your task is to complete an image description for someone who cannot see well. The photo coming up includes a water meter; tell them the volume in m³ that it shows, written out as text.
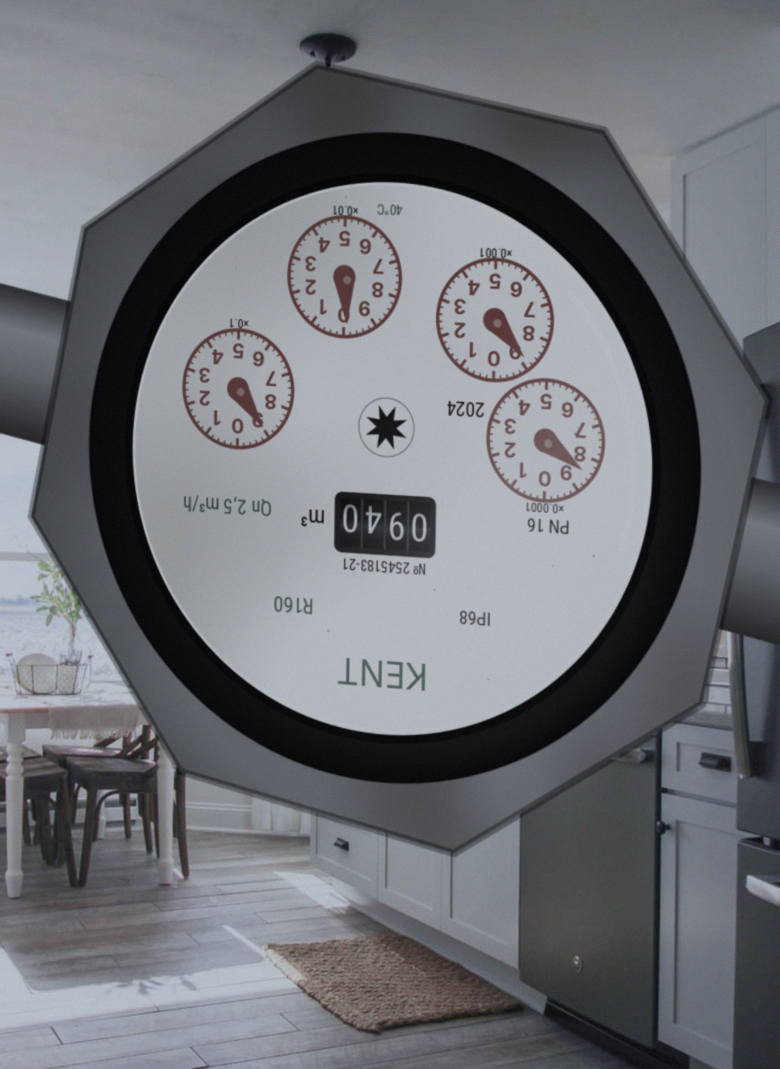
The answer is 939.8988 m³
